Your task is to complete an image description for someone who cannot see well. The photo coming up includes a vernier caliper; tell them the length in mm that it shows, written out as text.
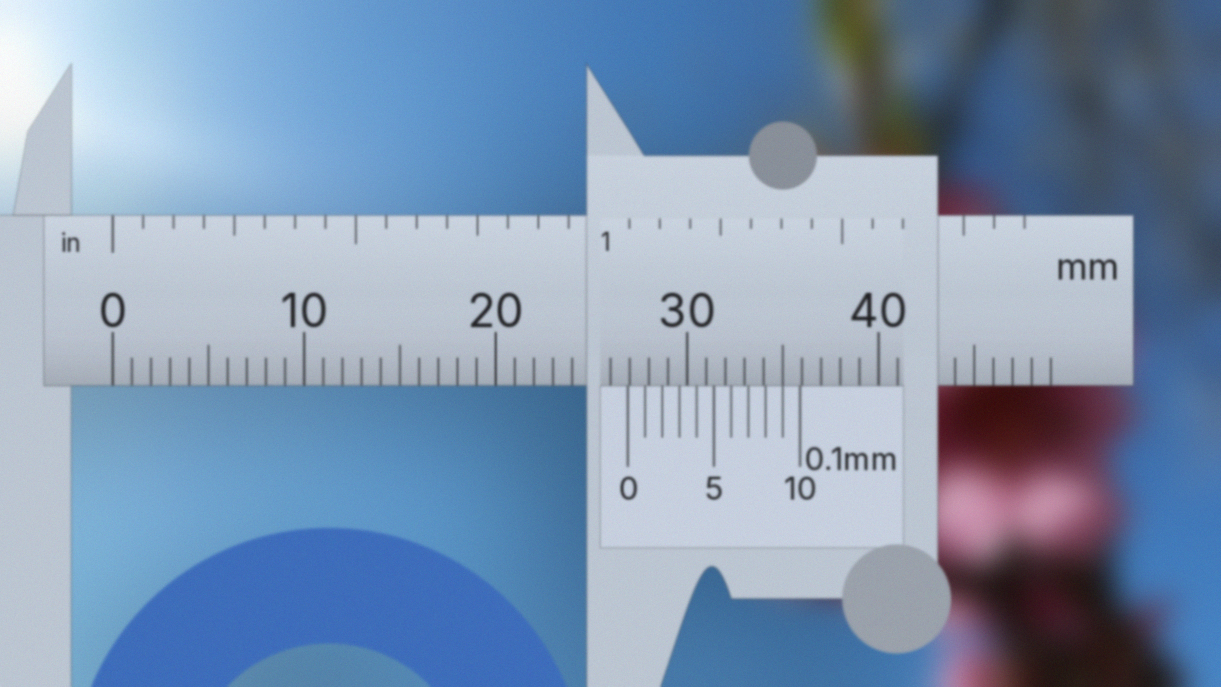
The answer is 26.9 mm
